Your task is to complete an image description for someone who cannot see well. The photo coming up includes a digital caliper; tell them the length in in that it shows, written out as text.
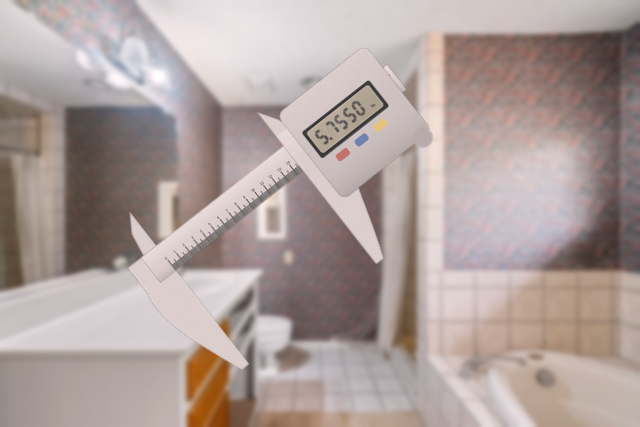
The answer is 5.7550 in
